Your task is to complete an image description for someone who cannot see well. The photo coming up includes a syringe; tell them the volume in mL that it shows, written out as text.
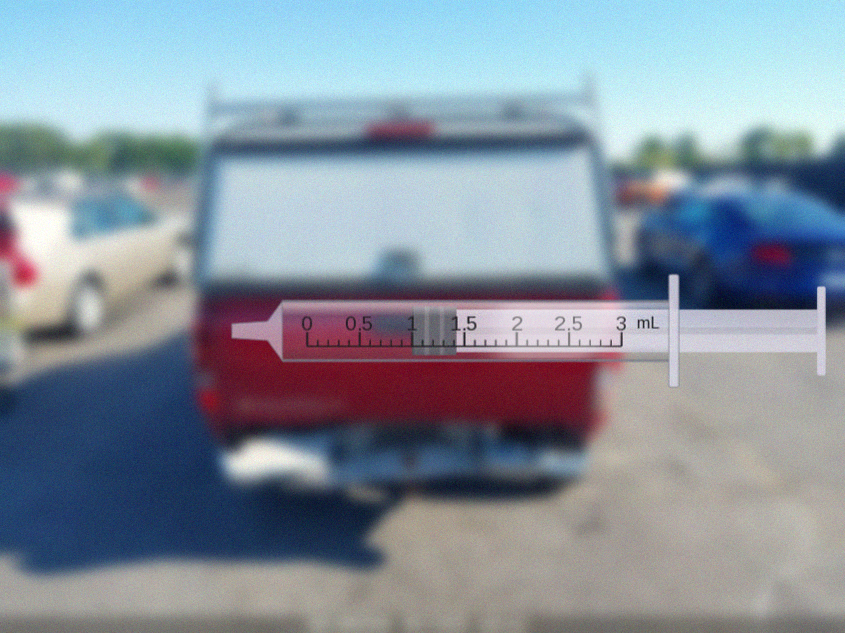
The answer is 1 mL
